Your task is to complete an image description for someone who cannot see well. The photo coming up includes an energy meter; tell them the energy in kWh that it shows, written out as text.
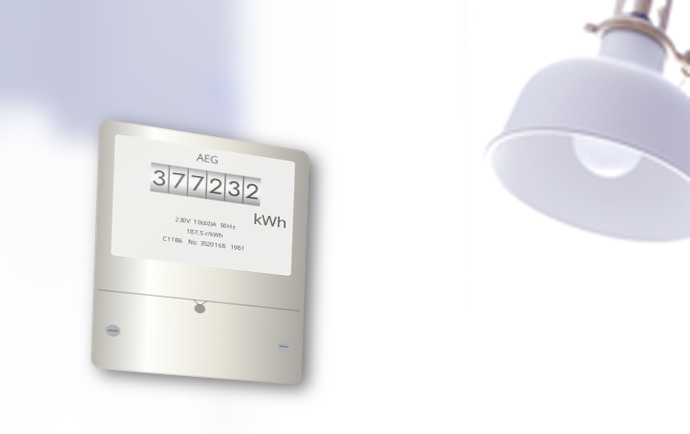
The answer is 377232 kWh
